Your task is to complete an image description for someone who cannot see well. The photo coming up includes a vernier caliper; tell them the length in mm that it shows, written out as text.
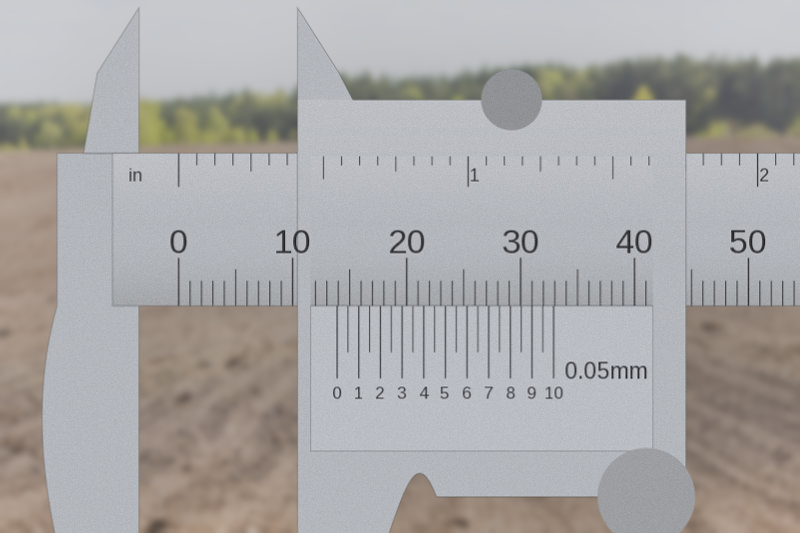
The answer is 13.9 mm
